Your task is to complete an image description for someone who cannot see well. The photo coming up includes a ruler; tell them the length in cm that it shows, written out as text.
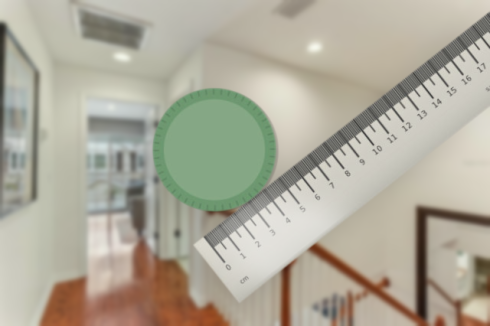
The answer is 6.5 cm
